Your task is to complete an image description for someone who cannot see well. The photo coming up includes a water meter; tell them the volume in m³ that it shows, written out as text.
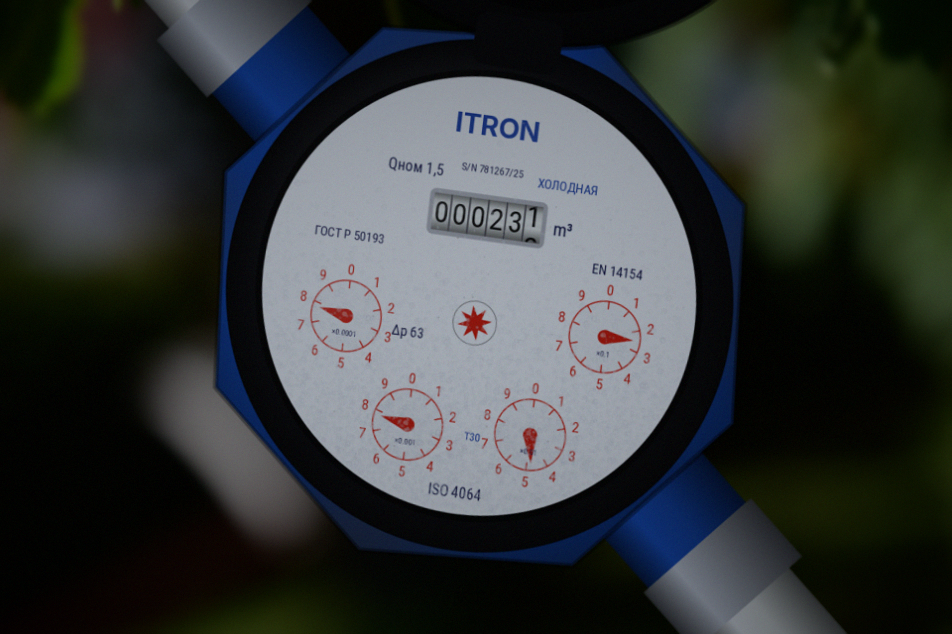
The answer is 231.2477 m³
